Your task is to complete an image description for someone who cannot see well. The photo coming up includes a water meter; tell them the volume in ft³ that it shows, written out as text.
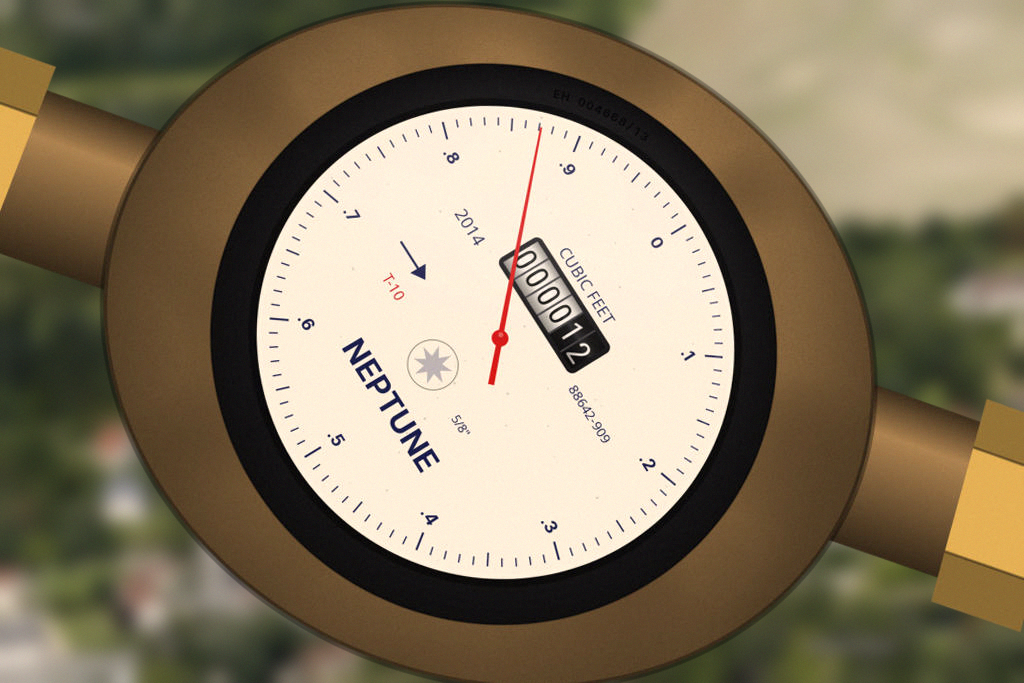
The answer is 11.87 ft³
